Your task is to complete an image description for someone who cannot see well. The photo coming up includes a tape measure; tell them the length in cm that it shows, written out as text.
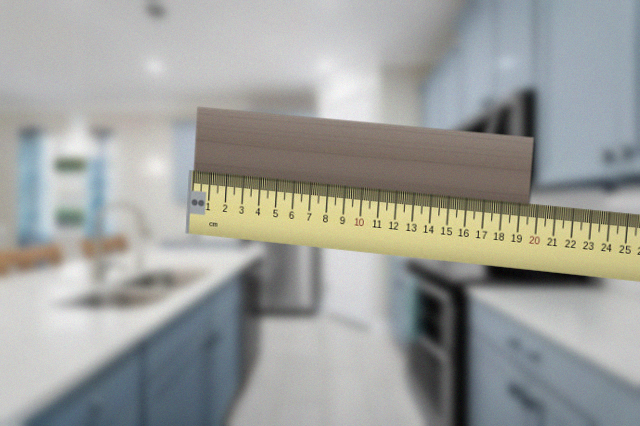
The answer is 19.5 cm
